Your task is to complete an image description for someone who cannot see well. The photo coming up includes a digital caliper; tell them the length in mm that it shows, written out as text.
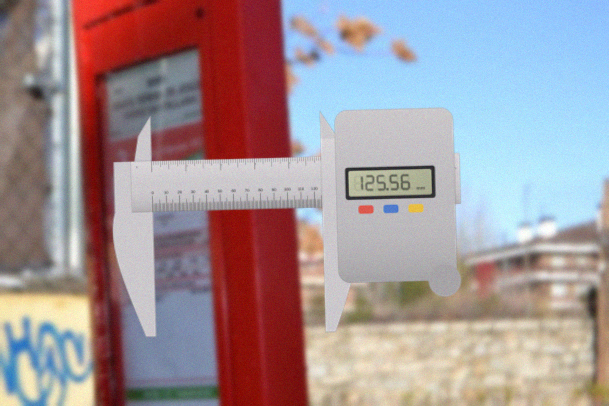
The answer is 125.56 mm
